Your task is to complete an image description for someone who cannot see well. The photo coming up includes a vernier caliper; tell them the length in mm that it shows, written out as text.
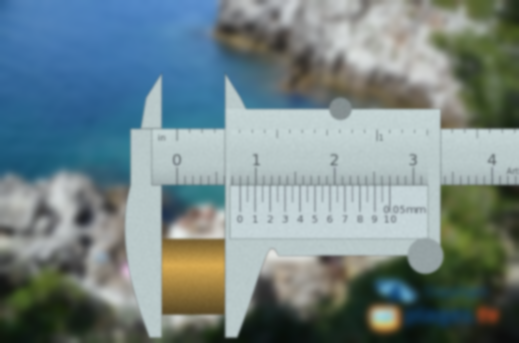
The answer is 8.0 mm
